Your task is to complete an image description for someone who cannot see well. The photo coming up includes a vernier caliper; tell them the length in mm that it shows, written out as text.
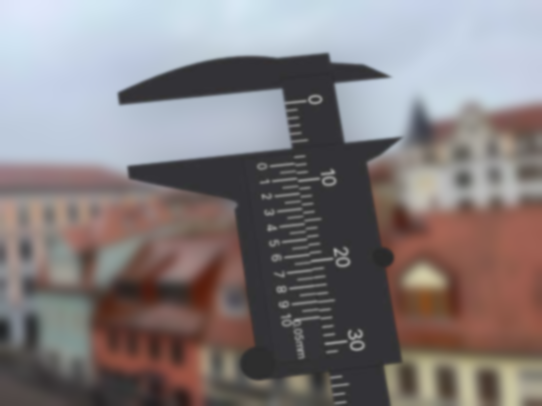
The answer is 7.8 mm
